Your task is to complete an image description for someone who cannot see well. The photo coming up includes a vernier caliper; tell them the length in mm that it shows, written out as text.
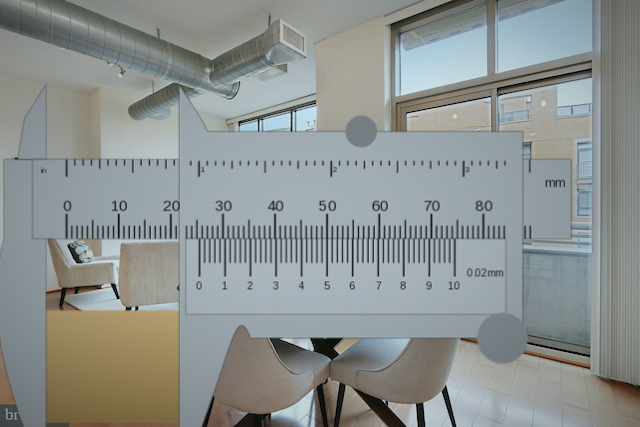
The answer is 25.5 mm
